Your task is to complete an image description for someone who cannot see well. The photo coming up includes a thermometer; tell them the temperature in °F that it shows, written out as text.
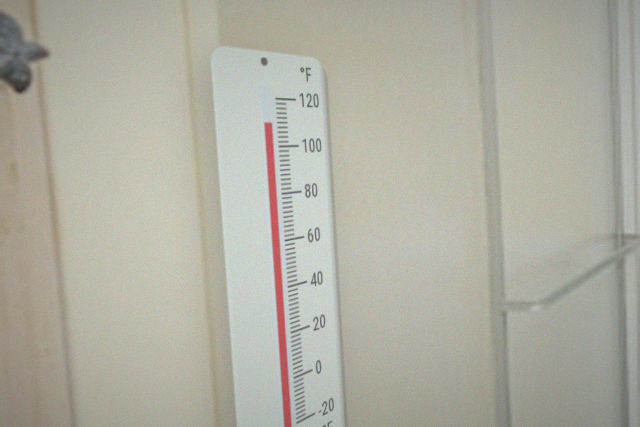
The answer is 110 °F
